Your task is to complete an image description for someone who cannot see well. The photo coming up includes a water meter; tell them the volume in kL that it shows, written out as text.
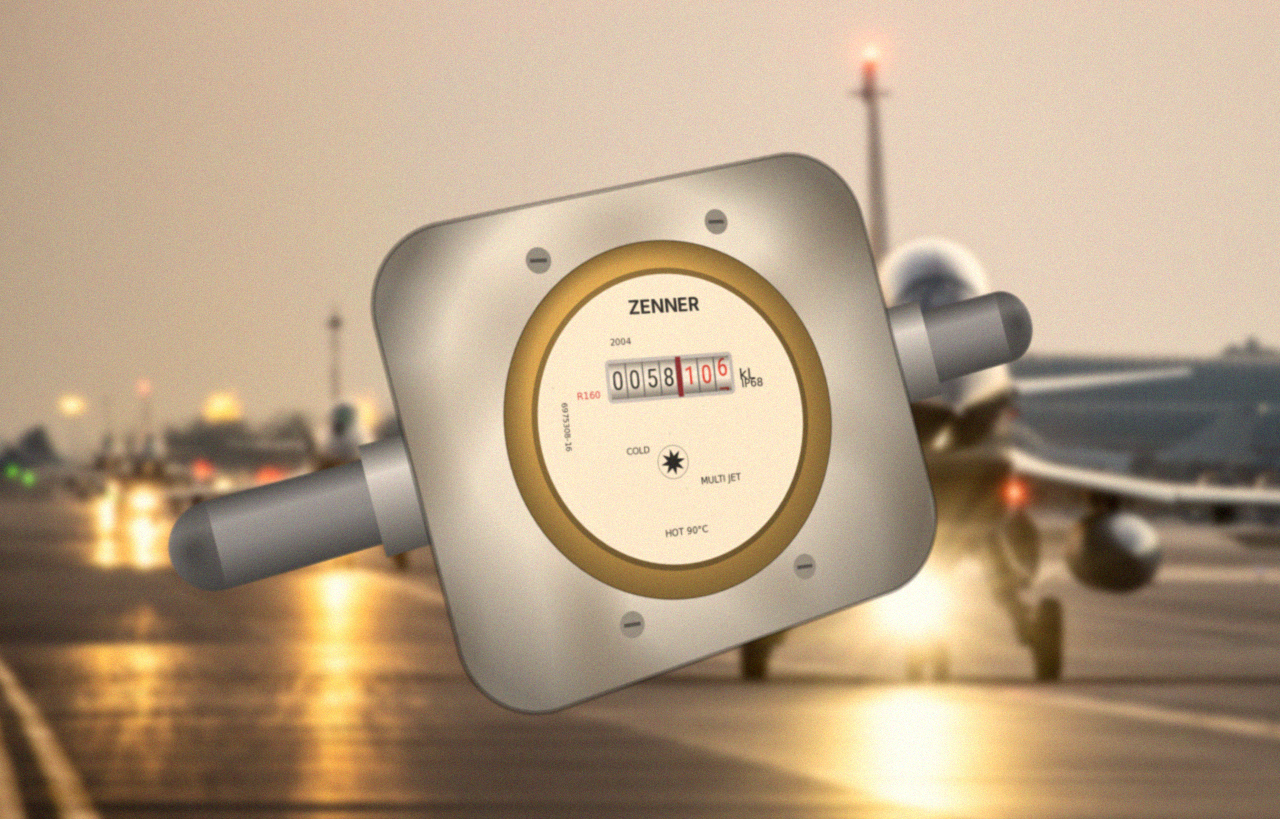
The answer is 58.106 kL
